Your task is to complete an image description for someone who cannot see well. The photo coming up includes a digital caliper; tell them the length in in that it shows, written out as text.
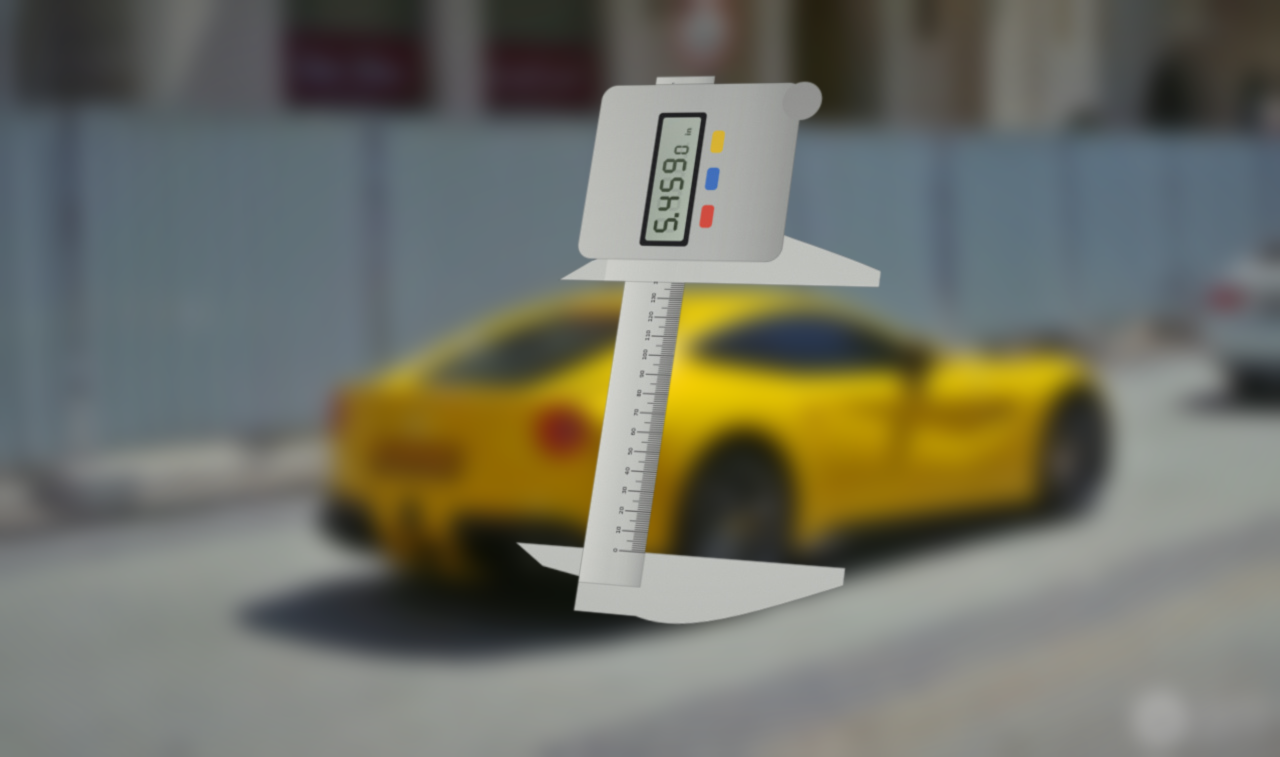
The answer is 5.4590 in
